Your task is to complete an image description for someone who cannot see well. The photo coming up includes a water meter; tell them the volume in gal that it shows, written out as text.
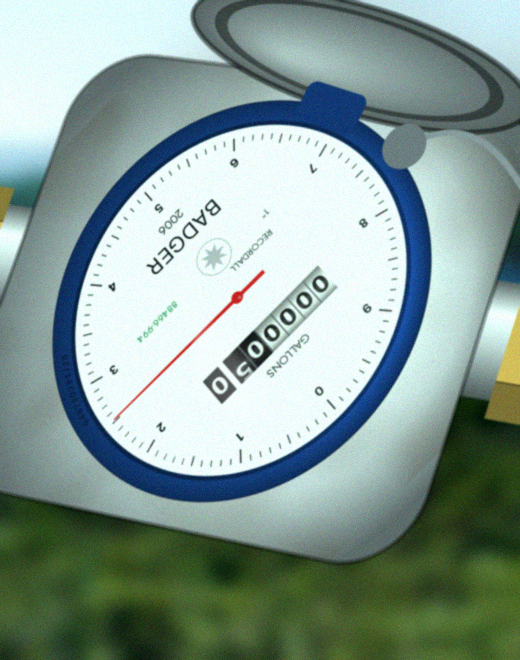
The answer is 52.5 gal
